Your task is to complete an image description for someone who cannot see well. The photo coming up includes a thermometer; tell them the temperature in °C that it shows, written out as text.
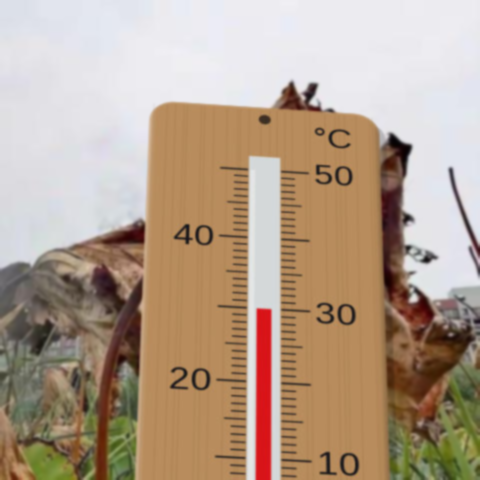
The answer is 30 °C
